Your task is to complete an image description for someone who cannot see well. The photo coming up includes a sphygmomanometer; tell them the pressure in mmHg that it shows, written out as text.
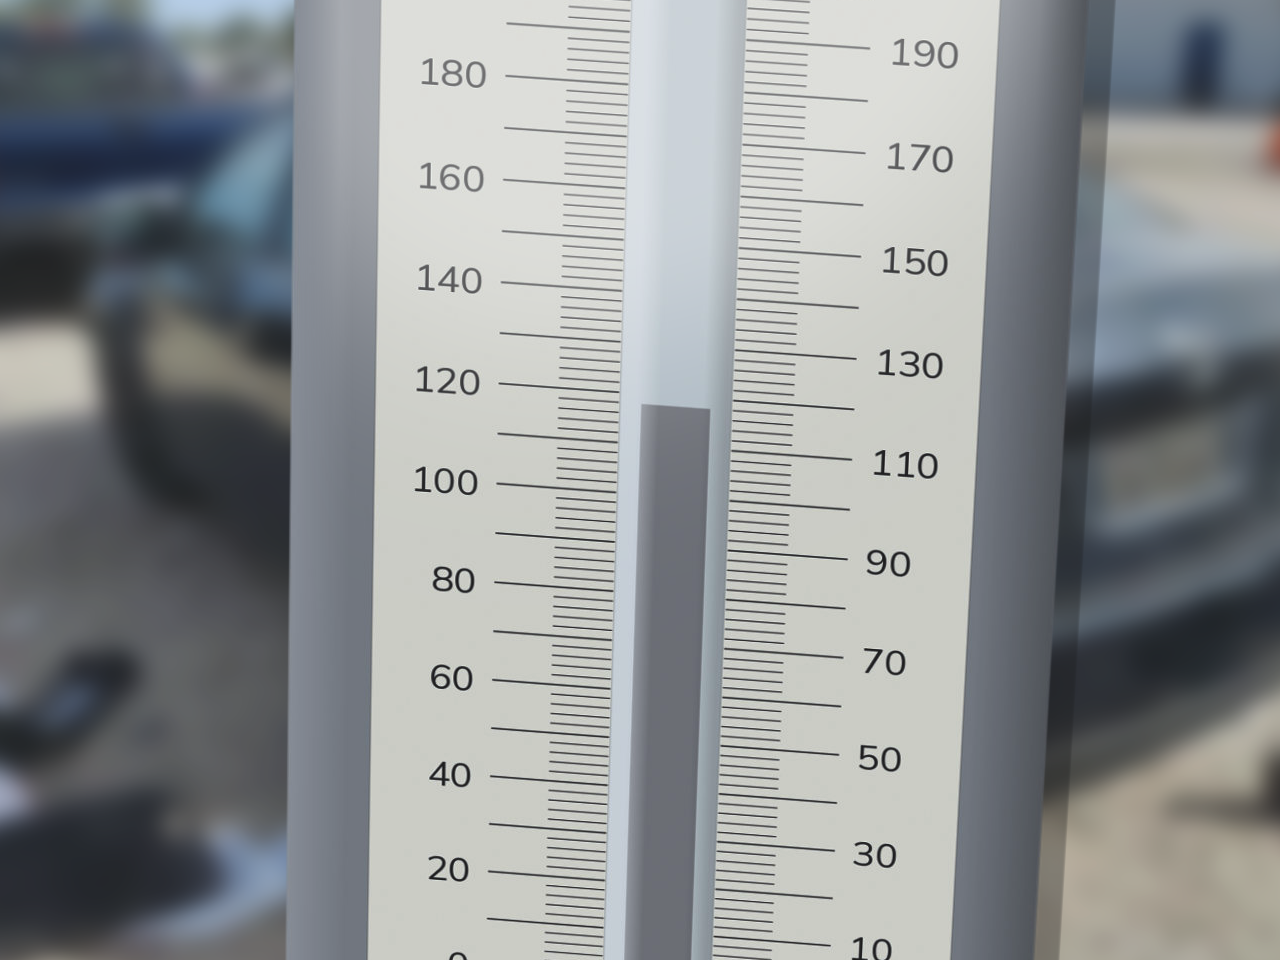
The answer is 118 mmHg
